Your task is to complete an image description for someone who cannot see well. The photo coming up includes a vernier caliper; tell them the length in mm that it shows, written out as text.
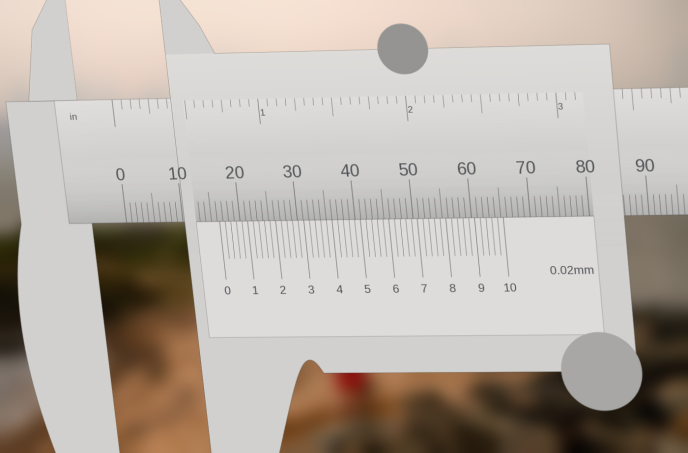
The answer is 16.4 mm
